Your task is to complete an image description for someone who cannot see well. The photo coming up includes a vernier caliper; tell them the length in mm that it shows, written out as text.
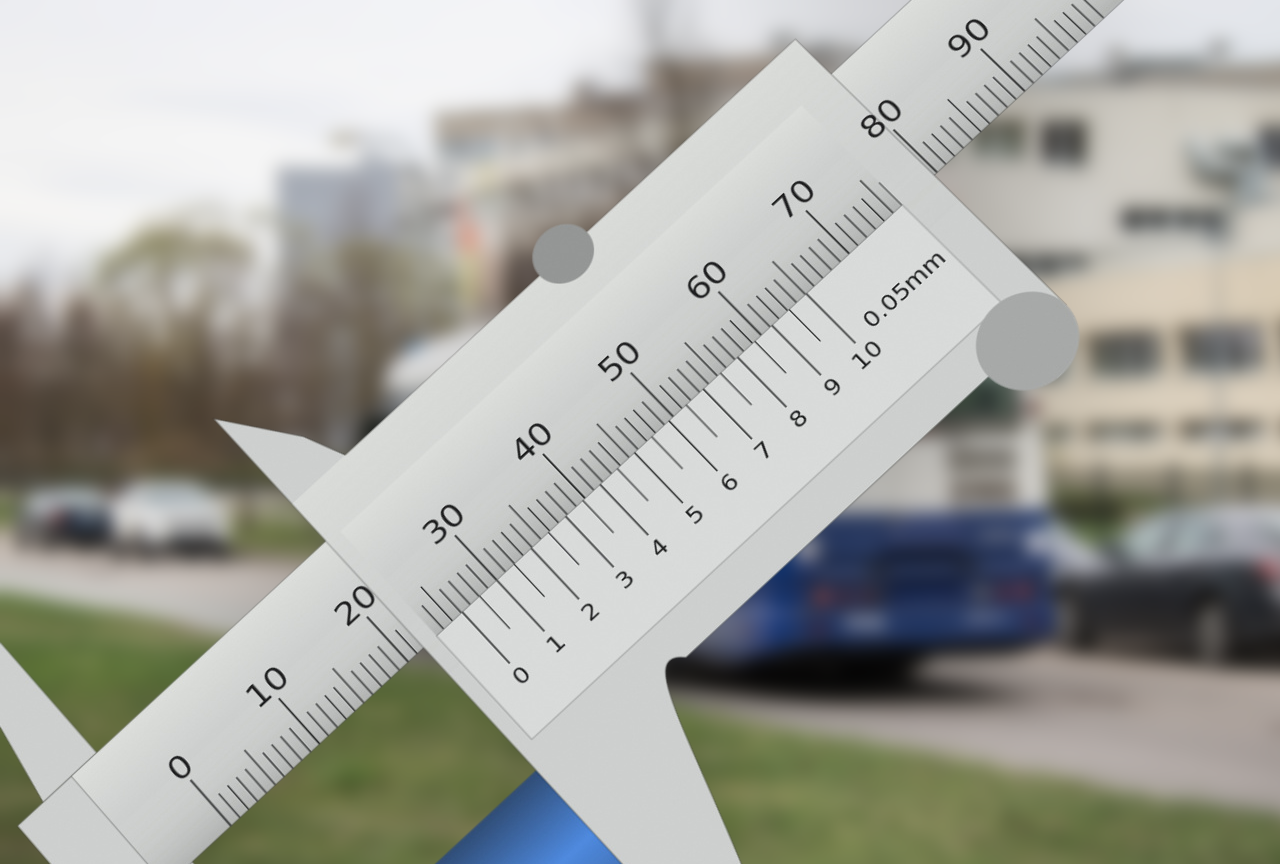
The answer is 26.1 mm
